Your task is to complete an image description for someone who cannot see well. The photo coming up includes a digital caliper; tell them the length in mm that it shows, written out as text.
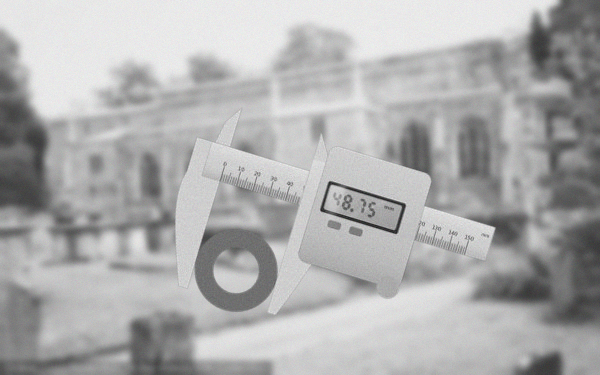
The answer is 48.75 mm
